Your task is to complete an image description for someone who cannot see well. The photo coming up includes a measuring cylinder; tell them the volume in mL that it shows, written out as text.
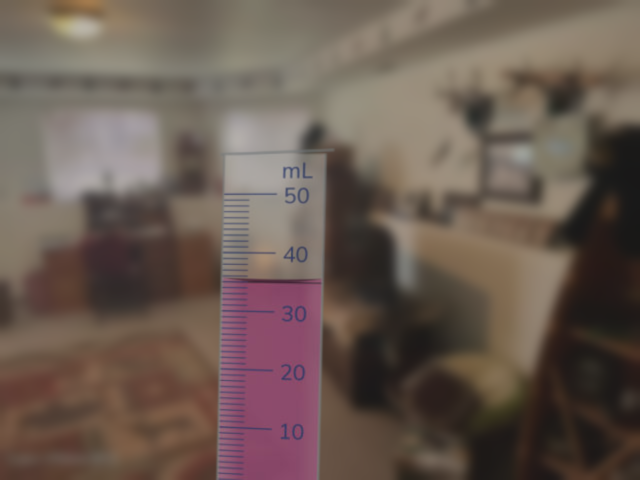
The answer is 35 mL
